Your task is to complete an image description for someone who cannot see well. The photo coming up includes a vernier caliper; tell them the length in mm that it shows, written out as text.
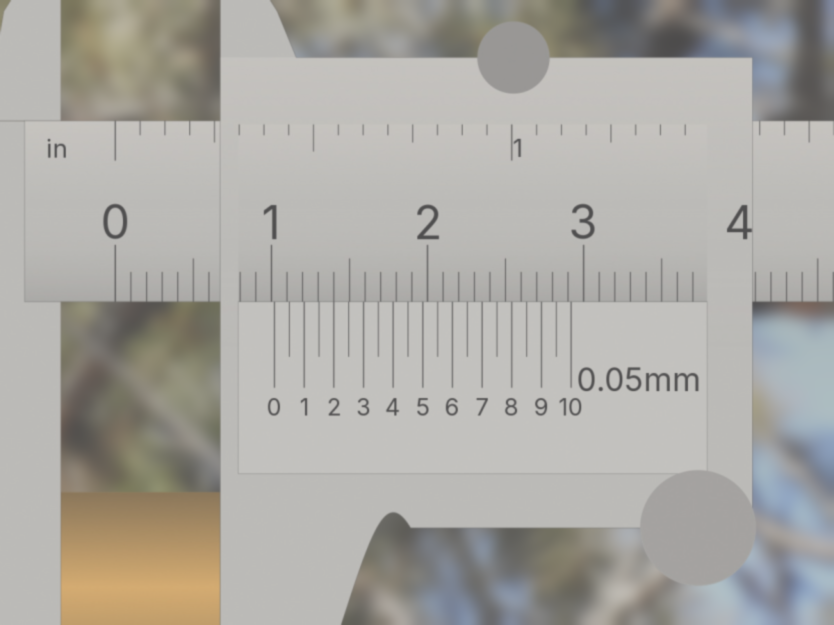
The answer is 10.2 mm
